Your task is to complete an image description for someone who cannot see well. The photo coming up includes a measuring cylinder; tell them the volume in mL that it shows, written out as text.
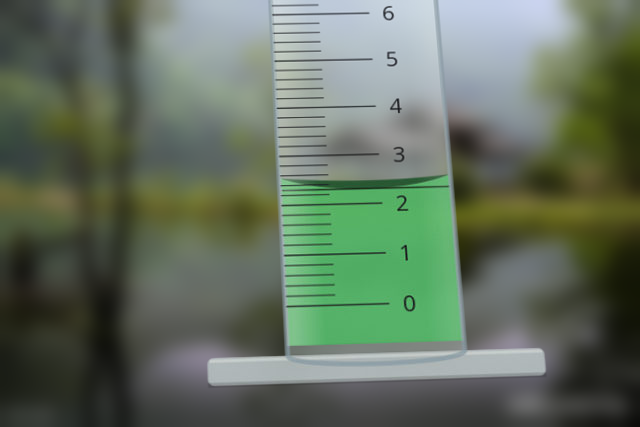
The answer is 2.3 mL
